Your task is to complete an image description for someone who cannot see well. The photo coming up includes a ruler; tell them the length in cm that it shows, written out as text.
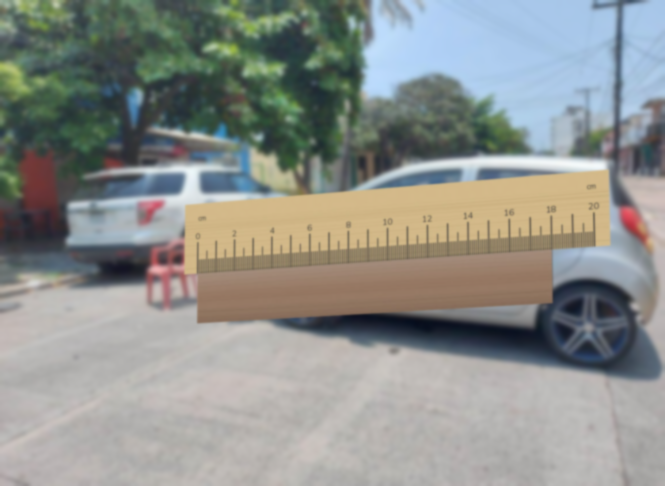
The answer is 18 cm
